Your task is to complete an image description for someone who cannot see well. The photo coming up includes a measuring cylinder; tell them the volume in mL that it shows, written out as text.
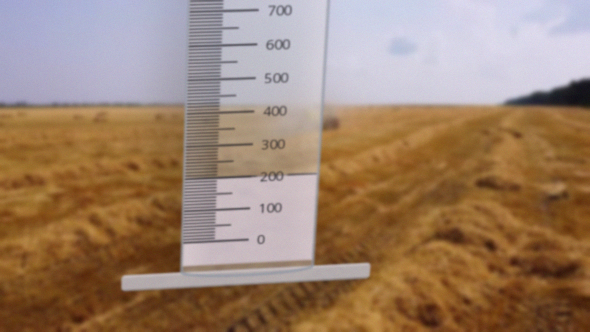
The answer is 200 mL
